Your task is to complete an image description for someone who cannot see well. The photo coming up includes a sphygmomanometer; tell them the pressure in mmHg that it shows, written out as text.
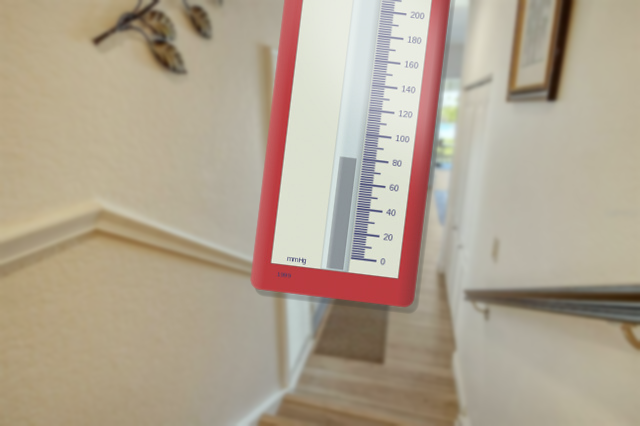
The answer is 80 mmHg
